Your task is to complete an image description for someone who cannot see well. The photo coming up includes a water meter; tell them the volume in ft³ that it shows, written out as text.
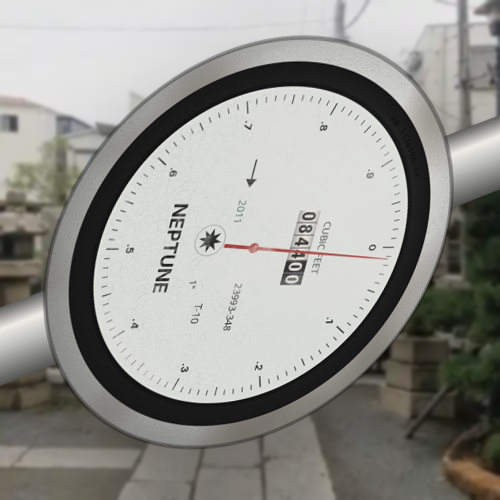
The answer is 84400.01 ft³
